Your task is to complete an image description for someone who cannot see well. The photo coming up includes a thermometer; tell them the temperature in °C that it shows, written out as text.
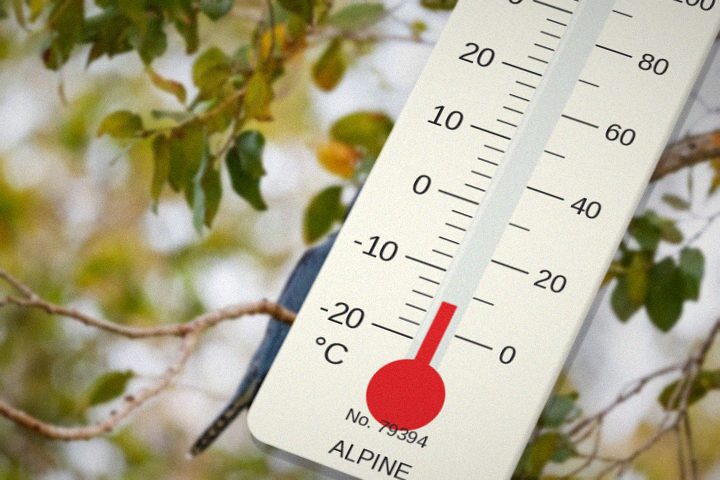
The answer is -14 °C
